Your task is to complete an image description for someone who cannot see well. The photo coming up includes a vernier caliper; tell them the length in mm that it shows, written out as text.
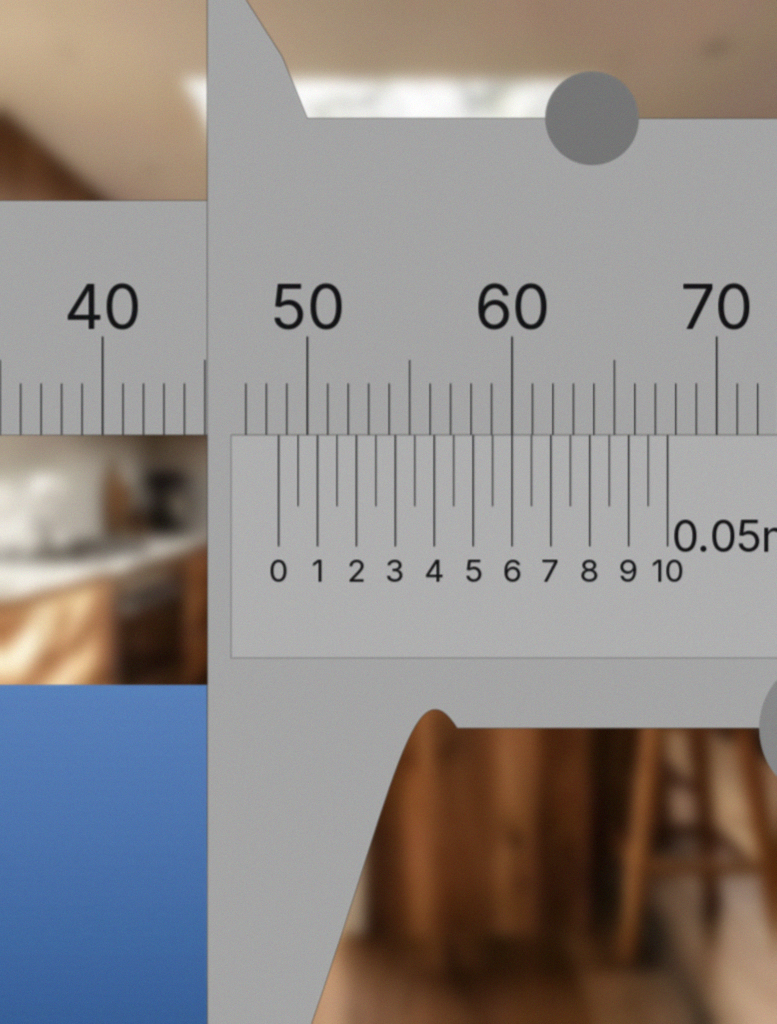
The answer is 48.6 mm
